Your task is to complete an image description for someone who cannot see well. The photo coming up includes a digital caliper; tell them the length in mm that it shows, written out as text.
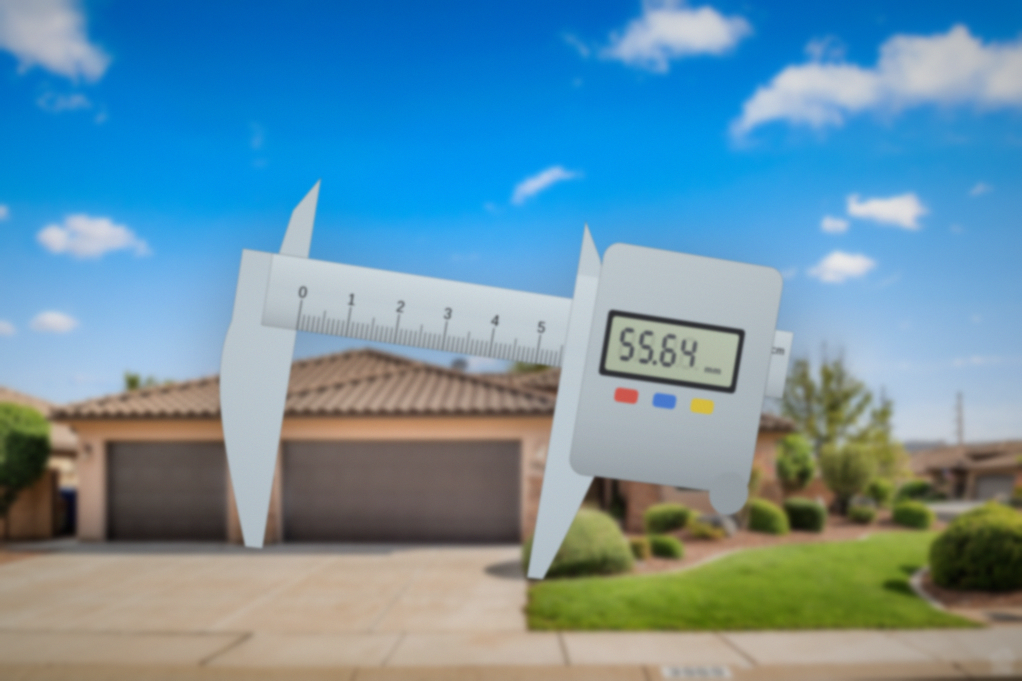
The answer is 55.64 mm
